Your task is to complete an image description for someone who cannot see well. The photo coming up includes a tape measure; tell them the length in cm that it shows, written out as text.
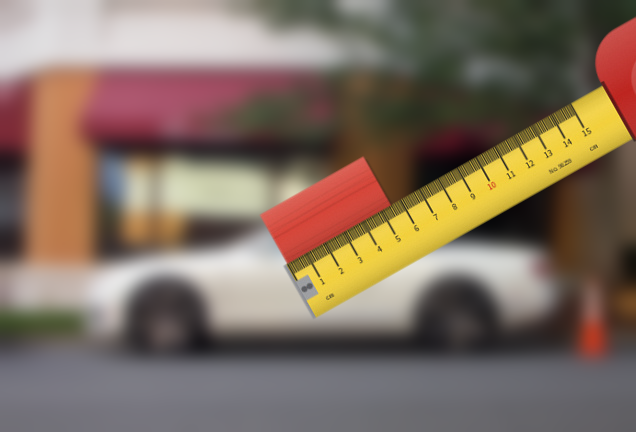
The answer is 5.5 cm
